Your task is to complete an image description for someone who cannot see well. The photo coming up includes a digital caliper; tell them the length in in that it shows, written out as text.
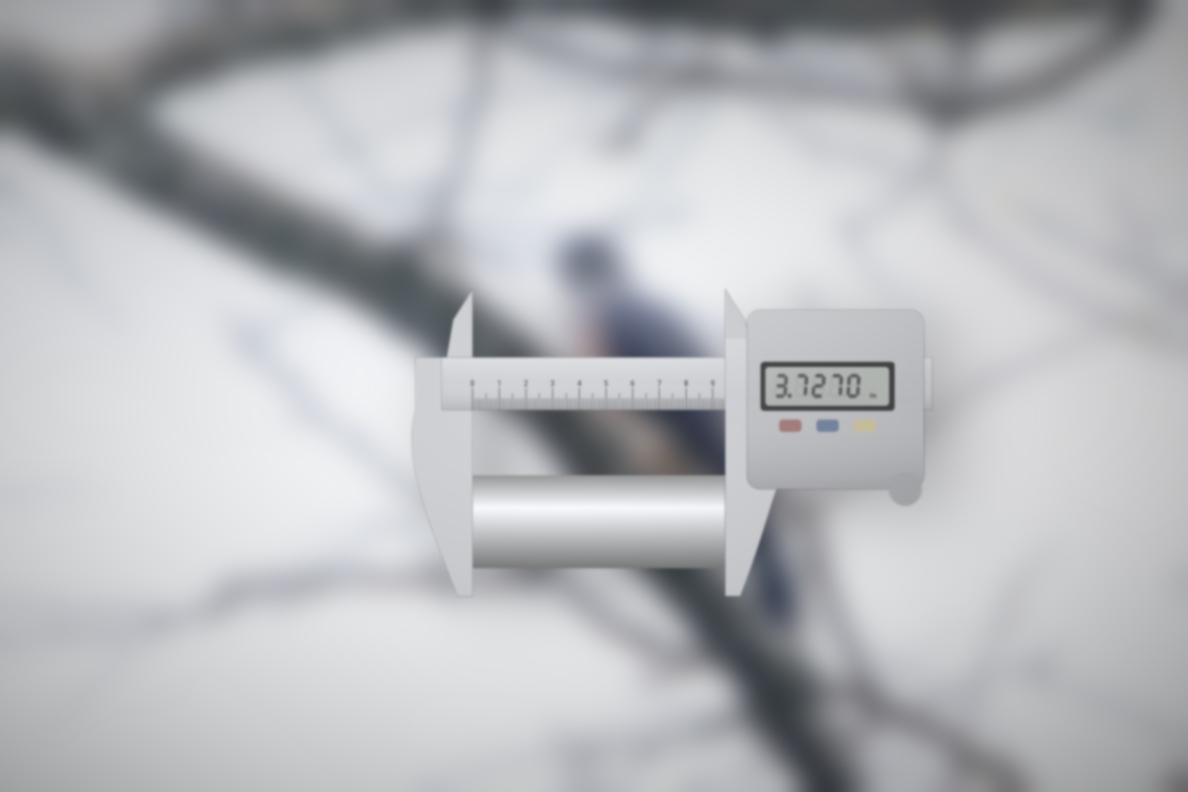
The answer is 3.7270 in
